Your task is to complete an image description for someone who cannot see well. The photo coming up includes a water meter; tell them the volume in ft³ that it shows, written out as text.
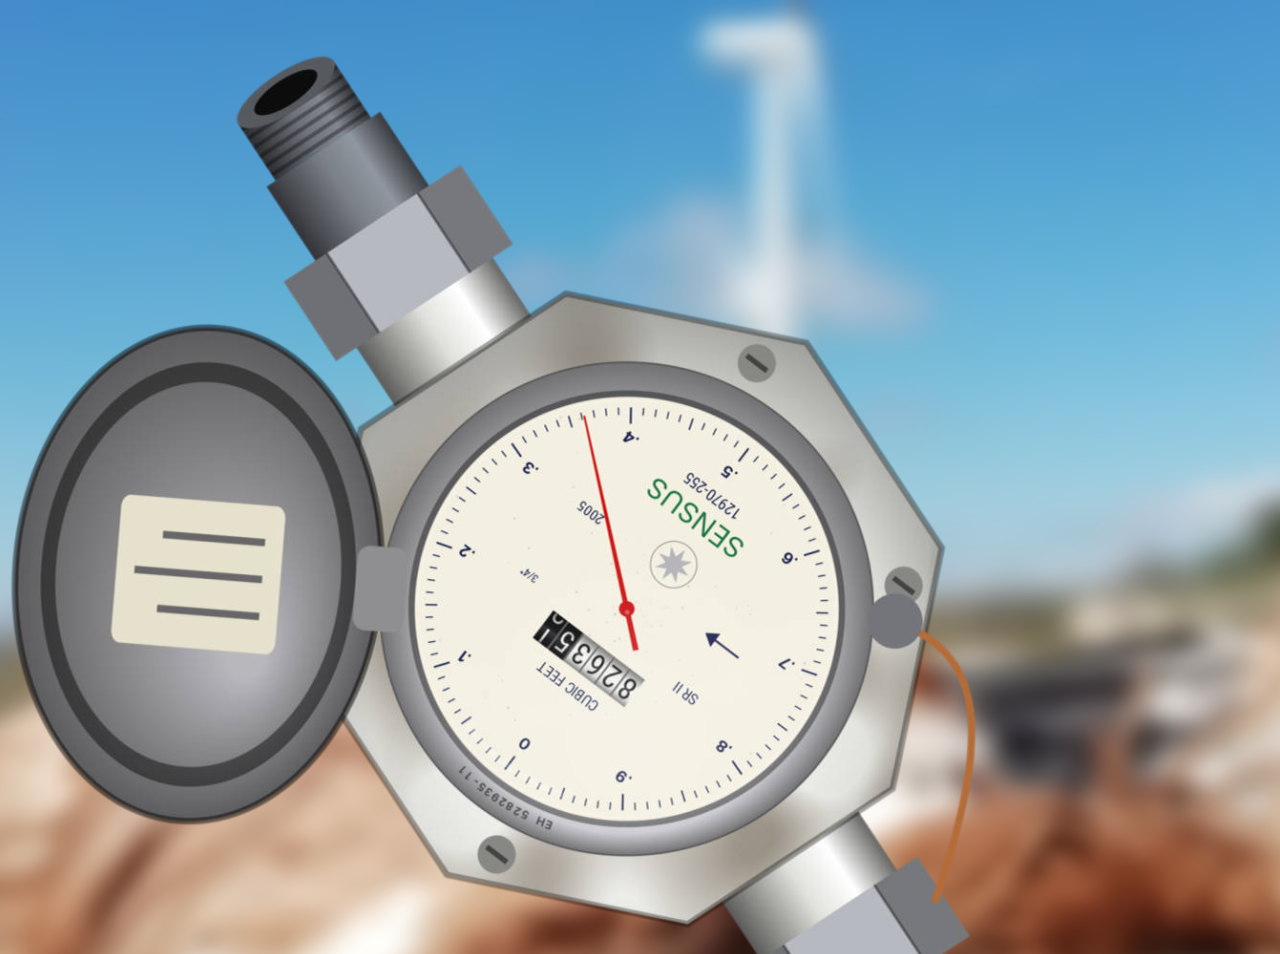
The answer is 826351.36 ft³
